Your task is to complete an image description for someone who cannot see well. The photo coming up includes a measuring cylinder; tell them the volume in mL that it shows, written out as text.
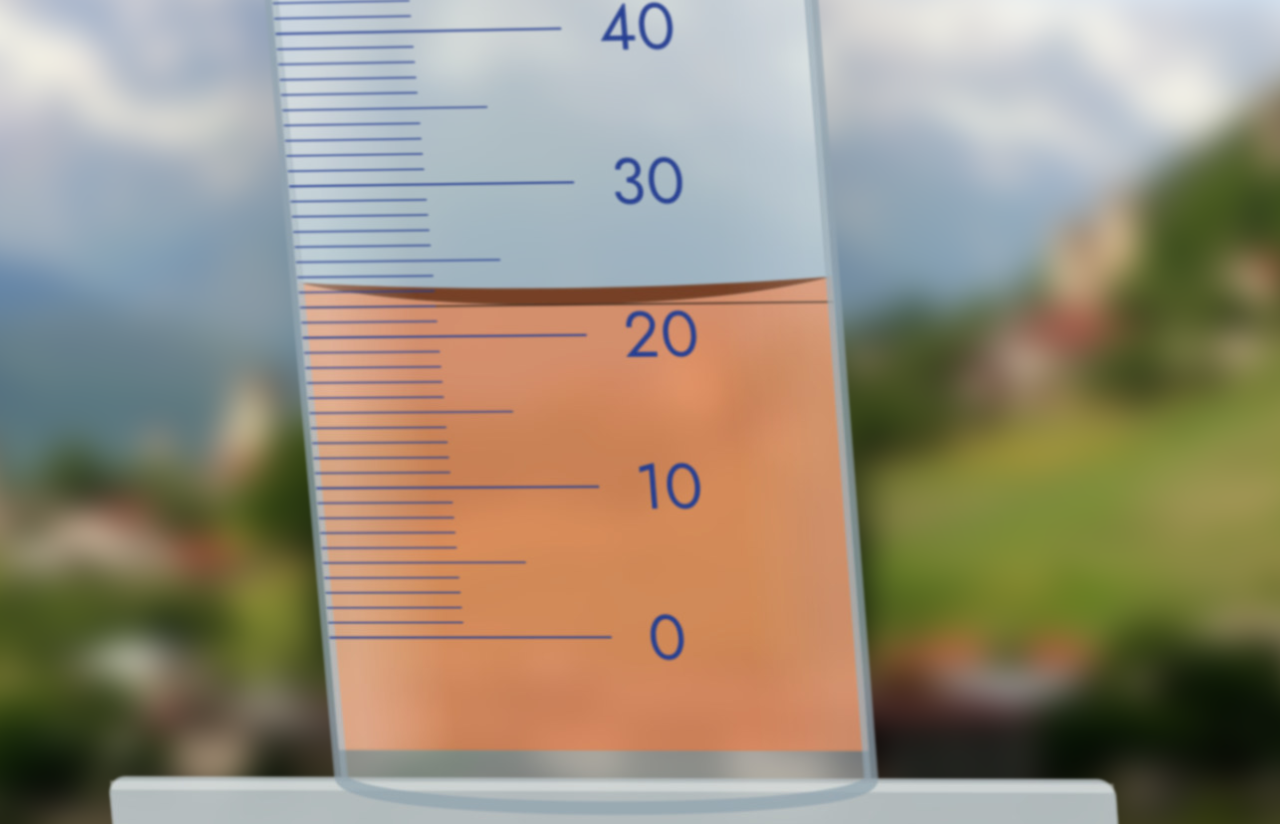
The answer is 22 mL
